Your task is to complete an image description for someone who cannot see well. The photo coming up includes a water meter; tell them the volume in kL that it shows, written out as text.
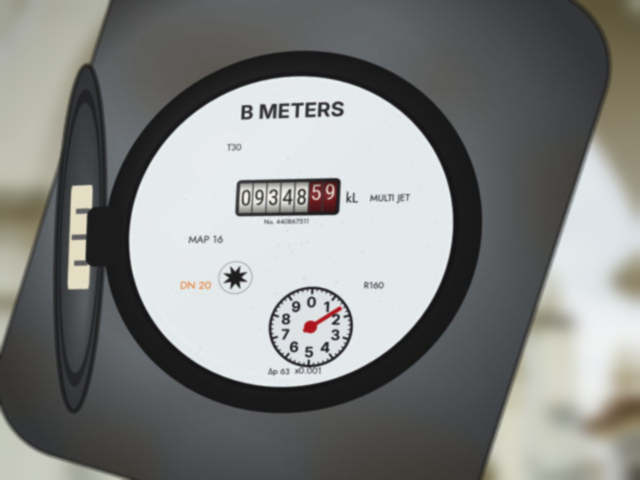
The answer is 9348.591 kL
